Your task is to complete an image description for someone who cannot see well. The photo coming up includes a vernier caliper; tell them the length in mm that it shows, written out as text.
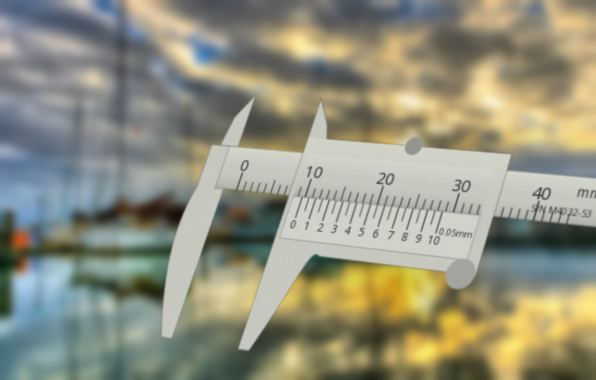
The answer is 9.6 mm
